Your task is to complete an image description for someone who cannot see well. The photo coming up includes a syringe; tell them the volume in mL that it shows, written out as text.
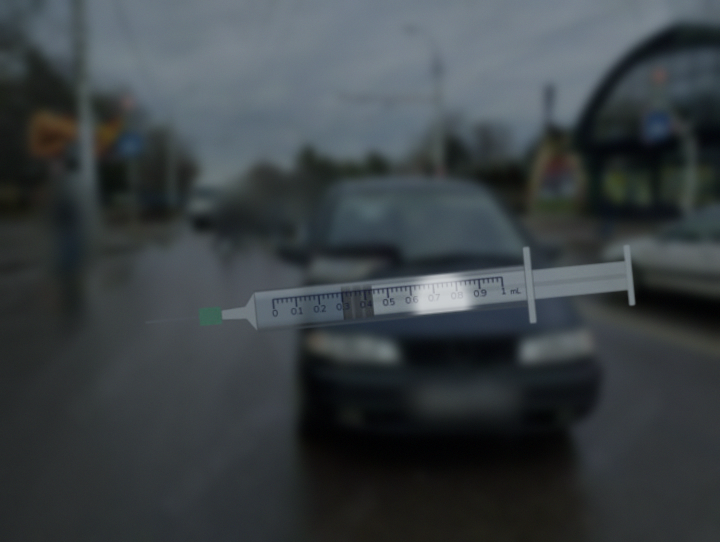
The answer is 0.3 mL
